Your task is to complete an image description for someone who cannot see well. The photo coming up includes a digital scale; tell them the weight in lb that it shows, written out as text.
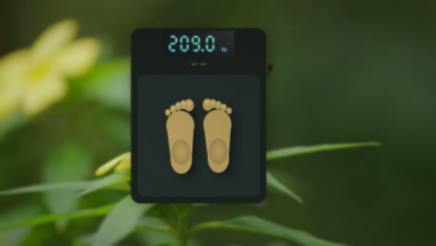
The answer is 209.0 lb
